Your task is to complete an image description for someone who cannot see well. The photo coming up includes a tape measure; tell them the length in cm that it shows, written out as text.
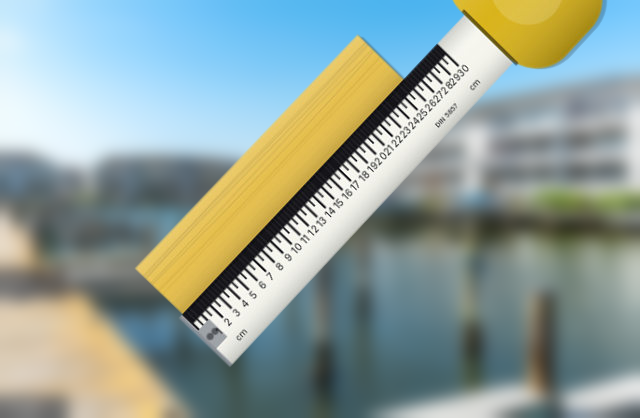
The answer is 26 cm
